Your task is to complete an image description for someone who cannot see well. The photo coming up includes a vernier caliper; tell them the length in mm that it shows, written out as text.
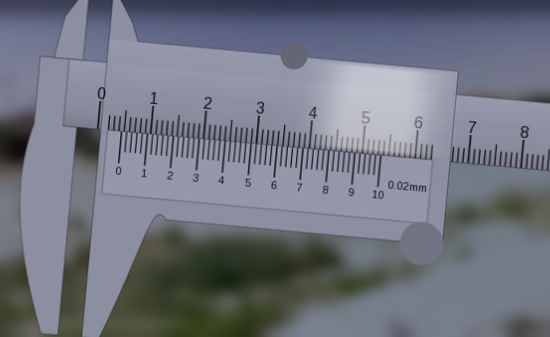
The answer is 4.5 mm
